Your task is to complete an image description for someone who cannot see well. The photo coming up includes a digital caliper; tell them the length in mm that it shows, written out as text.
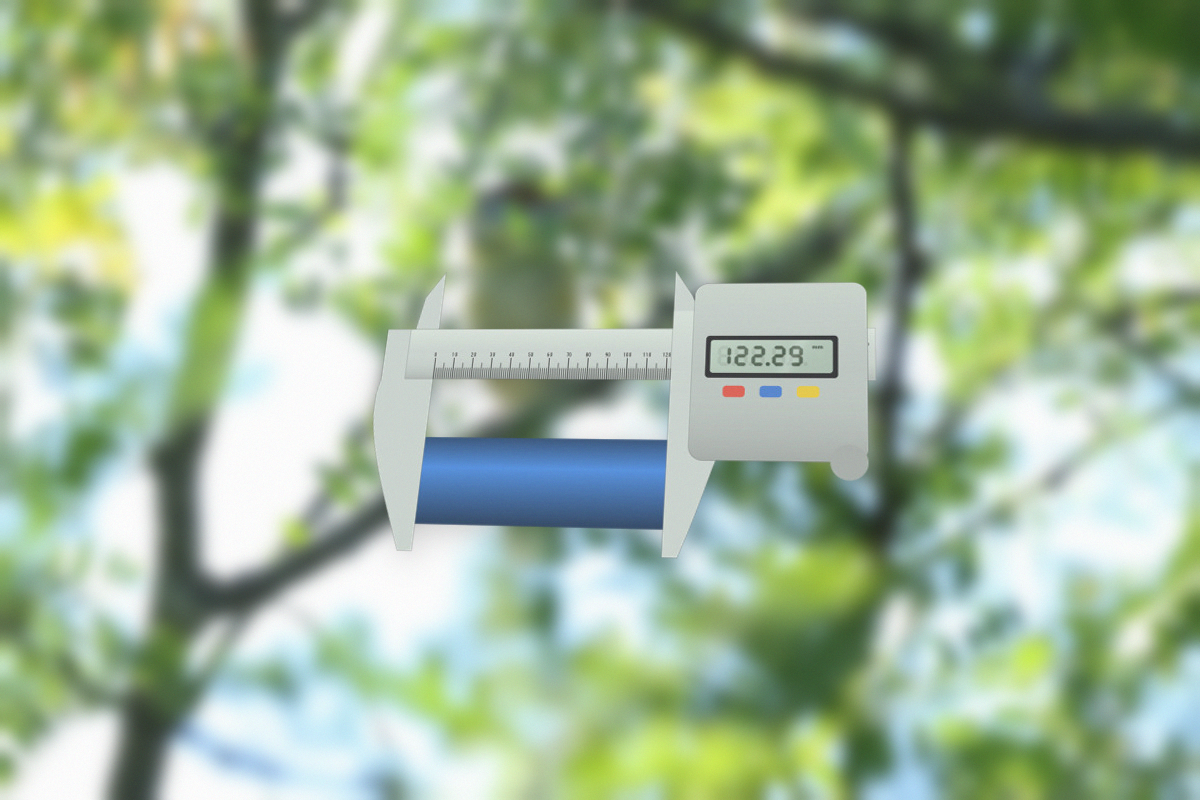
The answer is 122.29 mm
